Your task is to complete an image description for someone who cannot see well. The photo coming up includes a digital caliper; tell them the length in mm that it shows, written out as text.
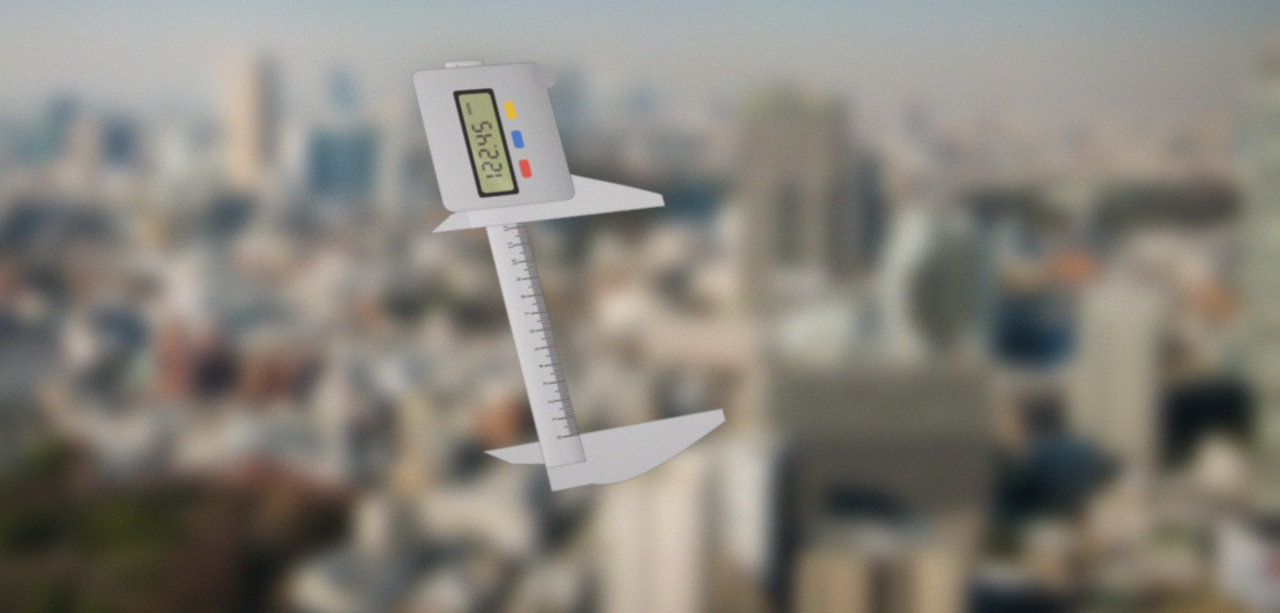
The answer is 122.45 mm
